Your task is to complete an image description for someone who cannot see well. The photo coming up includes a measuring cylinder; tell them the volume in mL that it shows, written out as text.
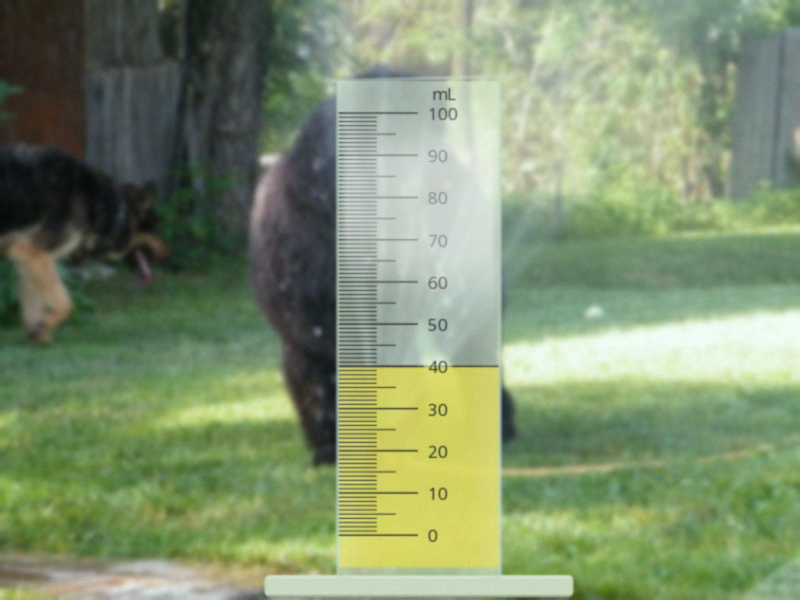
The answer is 40 mL
